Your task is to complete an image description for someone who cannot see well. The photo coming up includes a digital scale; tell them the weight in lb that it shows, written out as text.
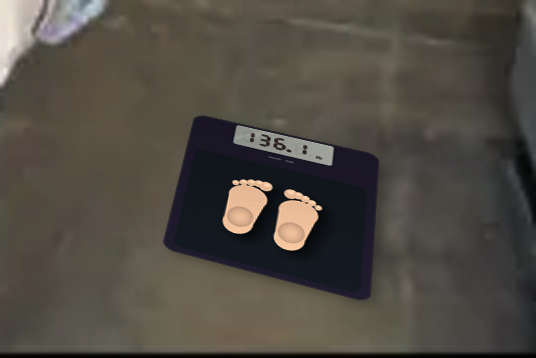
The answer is 136.1 lb
